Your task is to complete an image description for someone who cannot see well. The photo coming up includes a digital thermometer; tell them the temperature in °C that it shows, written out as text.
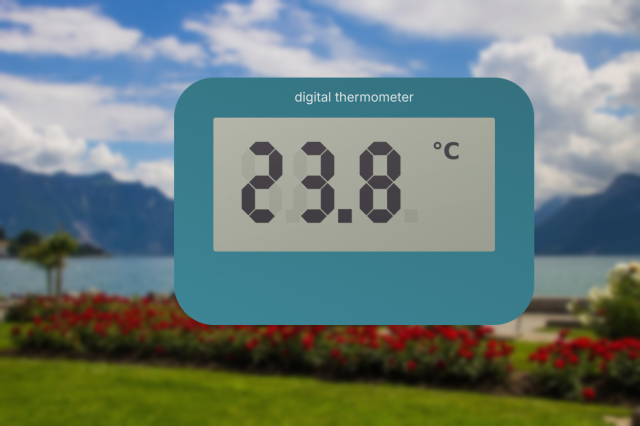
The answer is 23.8 °C
